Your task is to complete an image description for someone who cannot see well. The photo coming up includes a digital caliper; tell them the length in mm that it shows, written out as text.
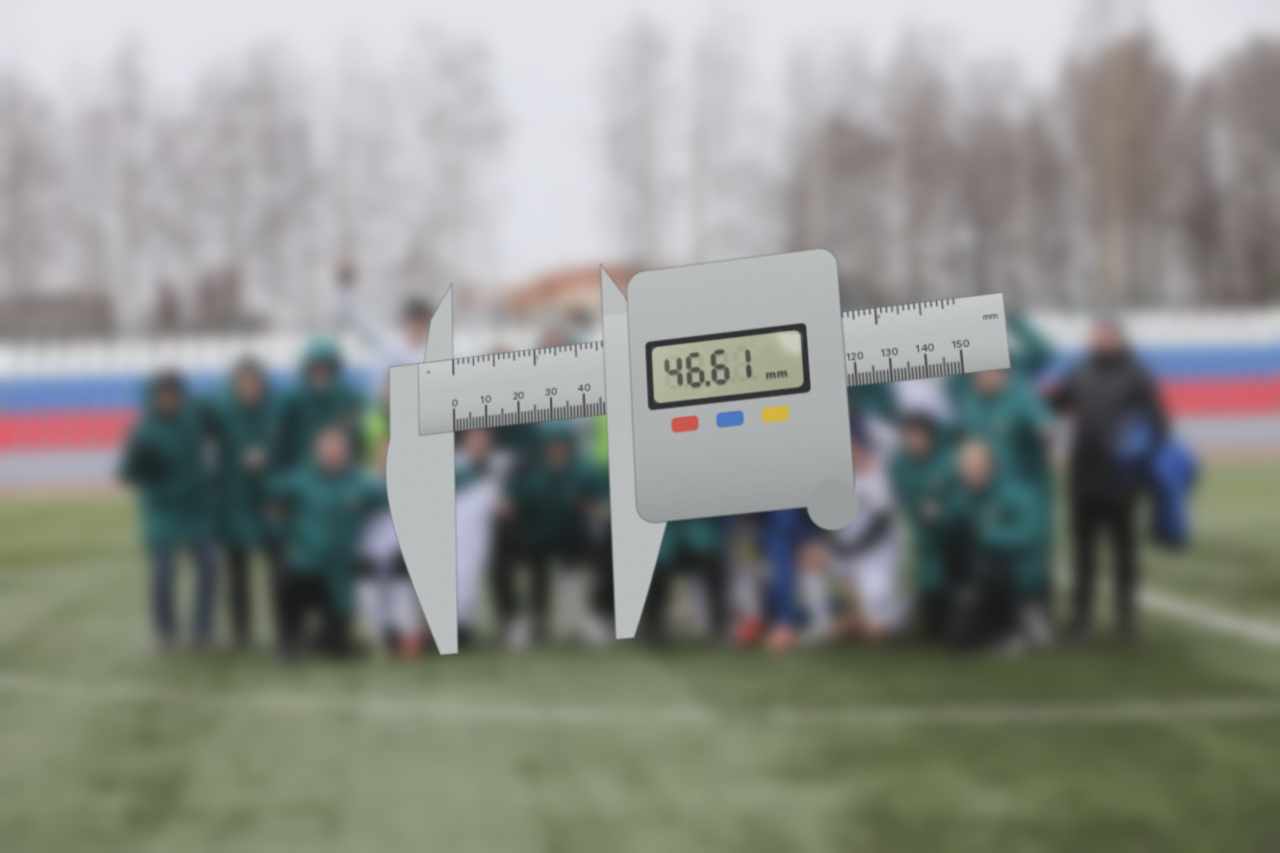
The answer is 46.61 mm
